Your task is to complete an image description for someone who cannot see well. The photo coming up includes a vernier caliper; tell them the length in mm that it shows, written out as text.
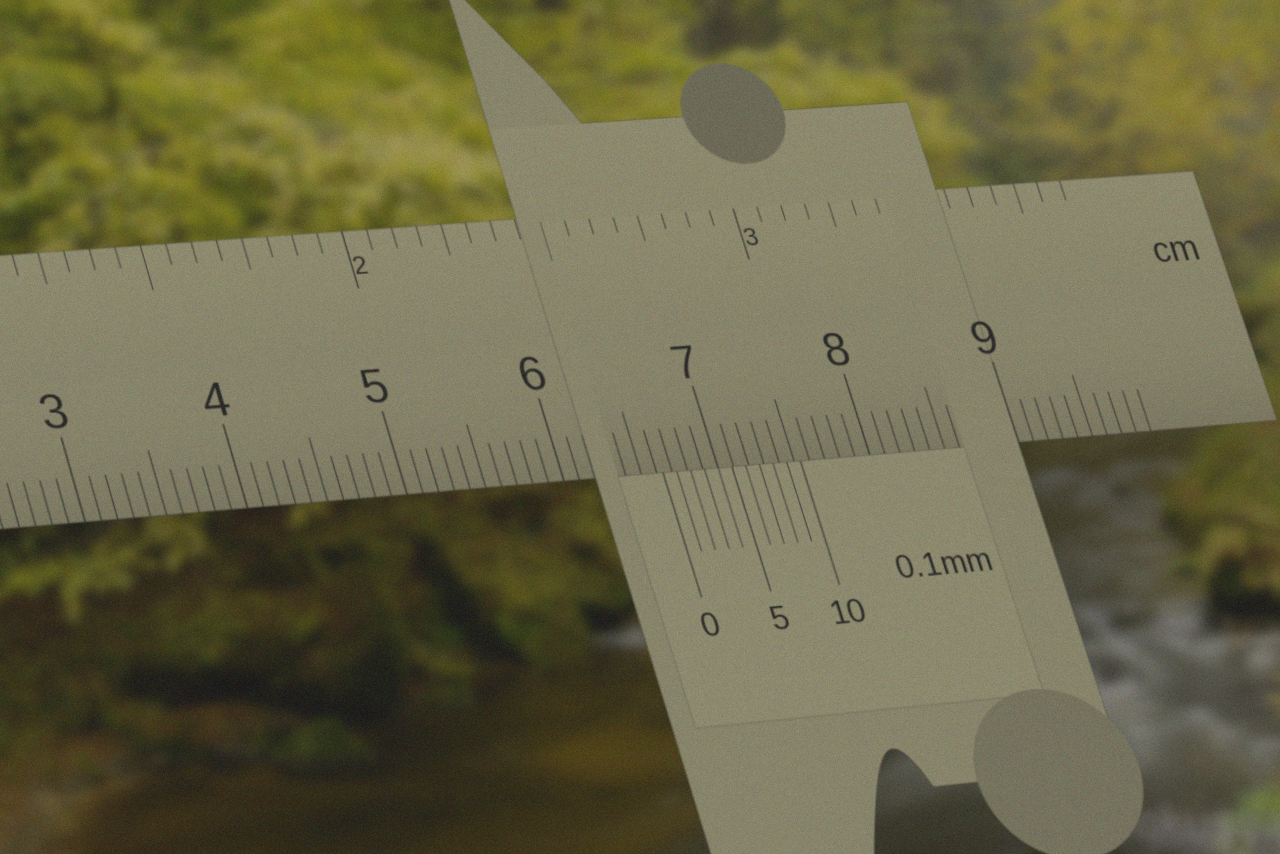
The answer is 66.4 mm
